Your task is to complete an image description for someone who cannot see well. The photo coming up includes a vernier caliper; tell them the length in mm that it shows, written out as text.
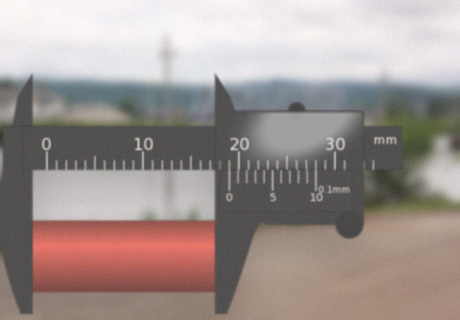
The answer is 19.0 mm
